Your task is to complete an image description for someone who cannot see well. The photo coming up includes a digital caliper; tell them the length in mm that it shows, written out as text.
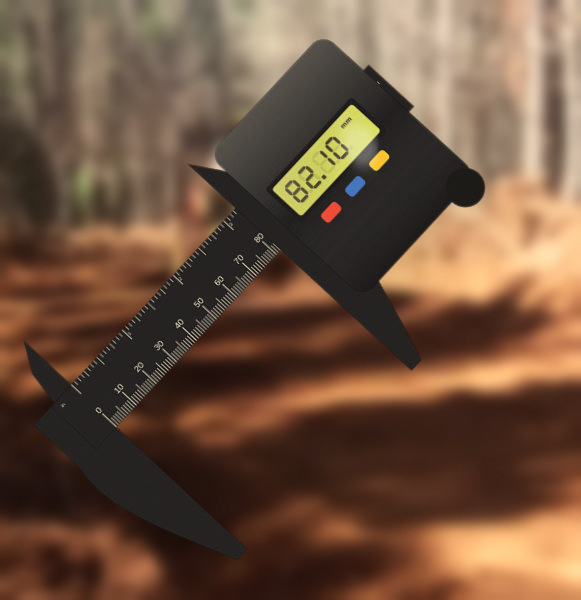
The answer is 82.10 mm
